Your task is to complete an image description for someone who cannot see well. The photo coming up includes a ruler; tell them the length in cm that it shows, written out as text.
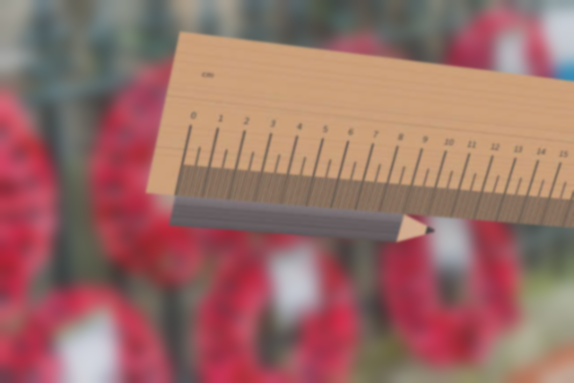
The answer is 10.5 cm
